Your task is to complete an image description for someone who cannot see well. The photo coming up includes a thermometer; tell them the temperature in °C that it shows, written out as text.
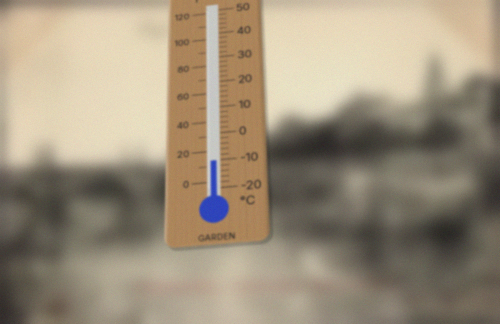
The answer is -10 °C
